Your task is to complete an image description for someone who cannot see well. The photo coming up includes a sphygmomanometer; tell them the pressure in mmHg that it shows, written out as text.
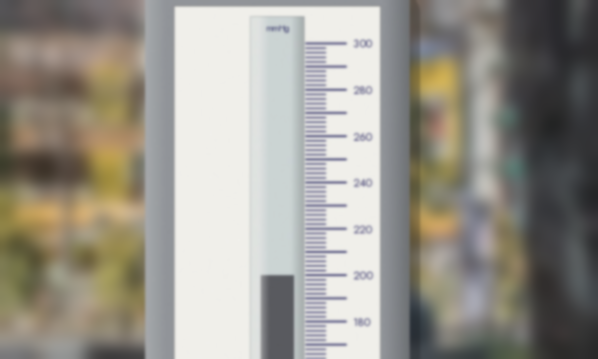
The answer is 200 mmHg
